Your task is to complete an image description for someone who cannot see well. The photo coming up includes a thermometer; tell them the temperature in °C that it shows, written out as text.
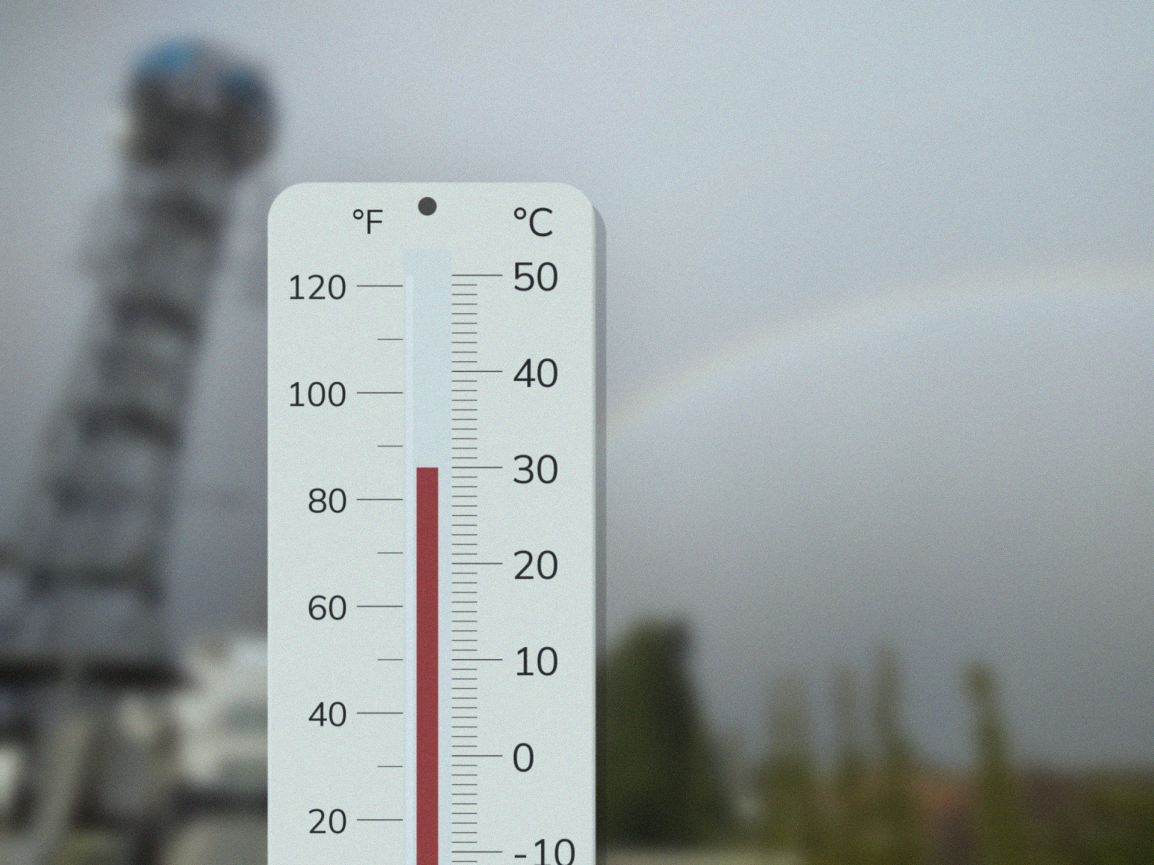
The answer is 30 °C
